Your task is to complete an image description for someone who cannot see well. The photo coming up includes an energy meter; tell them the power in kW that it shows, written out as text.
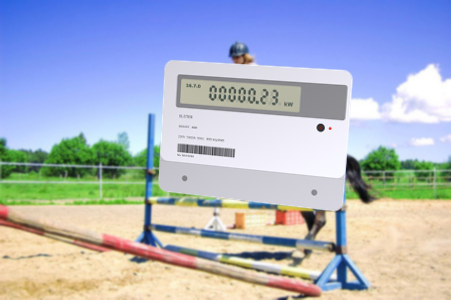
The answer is 0.23 kW
